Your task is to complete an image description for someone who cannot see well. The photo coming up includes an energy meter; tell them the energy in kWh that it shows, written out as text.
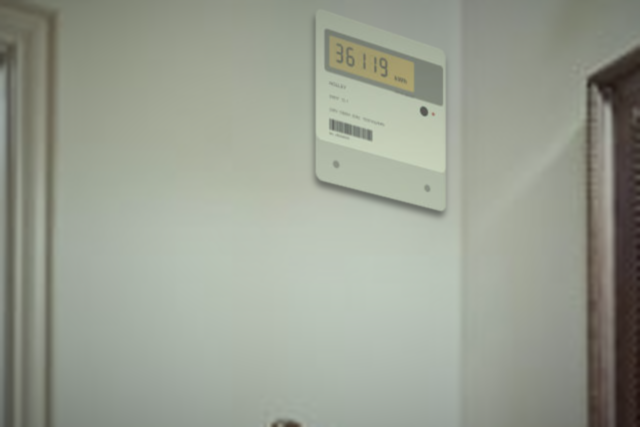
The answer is 36119 kWh
